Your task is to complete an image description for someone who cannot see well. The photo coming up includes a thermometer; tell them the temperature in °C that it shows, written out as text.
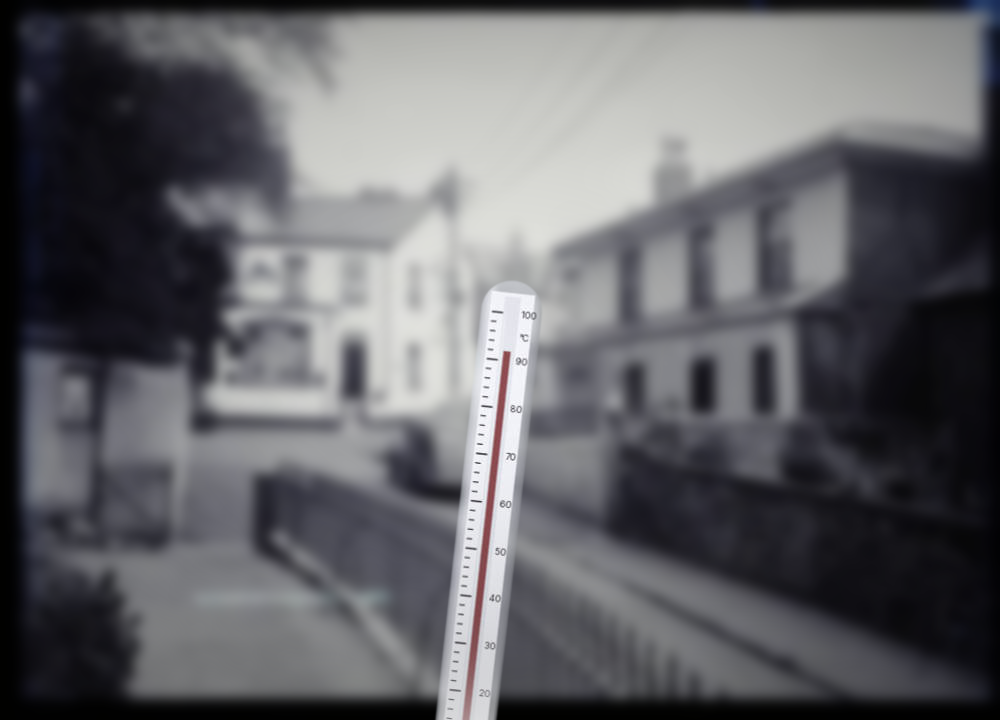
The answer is 92 °C
